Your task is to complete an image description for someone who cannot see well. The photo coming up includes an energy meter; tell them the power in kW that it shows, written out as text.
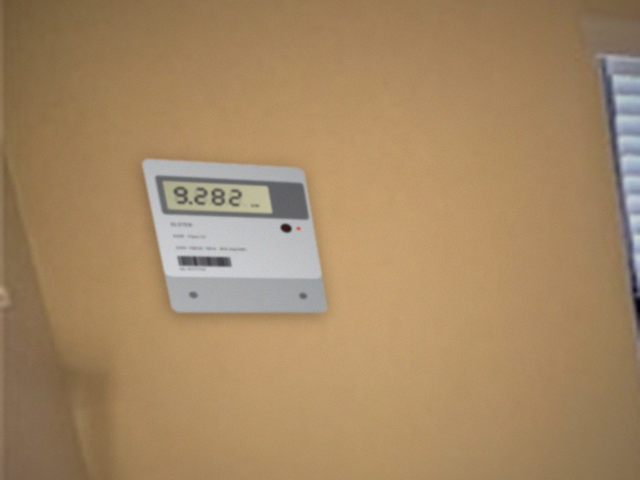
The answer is 9.282 kW
